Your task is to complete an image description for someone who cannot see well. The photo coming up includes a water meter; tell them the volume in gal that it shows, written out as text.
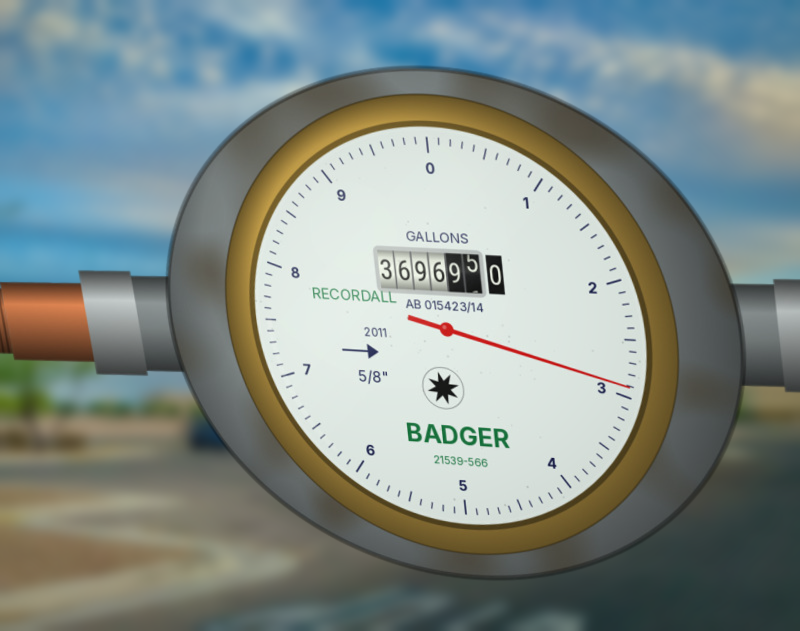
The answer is 3696952.9 gal
